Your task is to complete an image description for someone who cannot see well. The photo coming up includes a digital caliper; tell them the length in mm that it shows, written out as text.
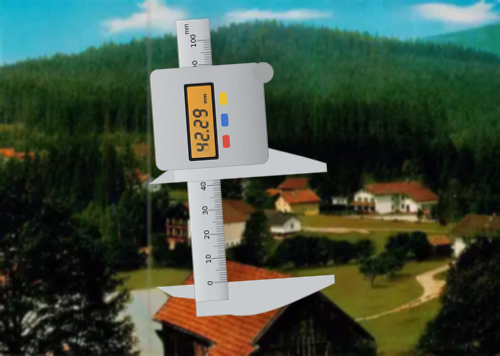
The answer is 42.29 mm
